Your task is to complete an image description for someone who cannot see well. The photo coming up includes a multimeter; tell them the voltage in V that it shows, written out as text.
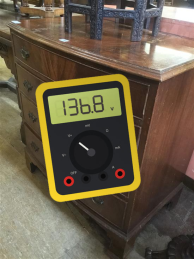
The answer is 136.8 V
